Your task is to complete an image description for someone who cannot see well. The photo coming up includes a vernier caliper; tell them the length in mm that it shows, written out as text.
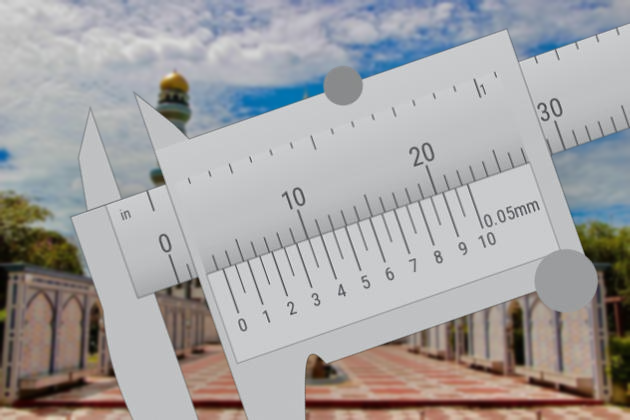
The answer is 3.4 mm
